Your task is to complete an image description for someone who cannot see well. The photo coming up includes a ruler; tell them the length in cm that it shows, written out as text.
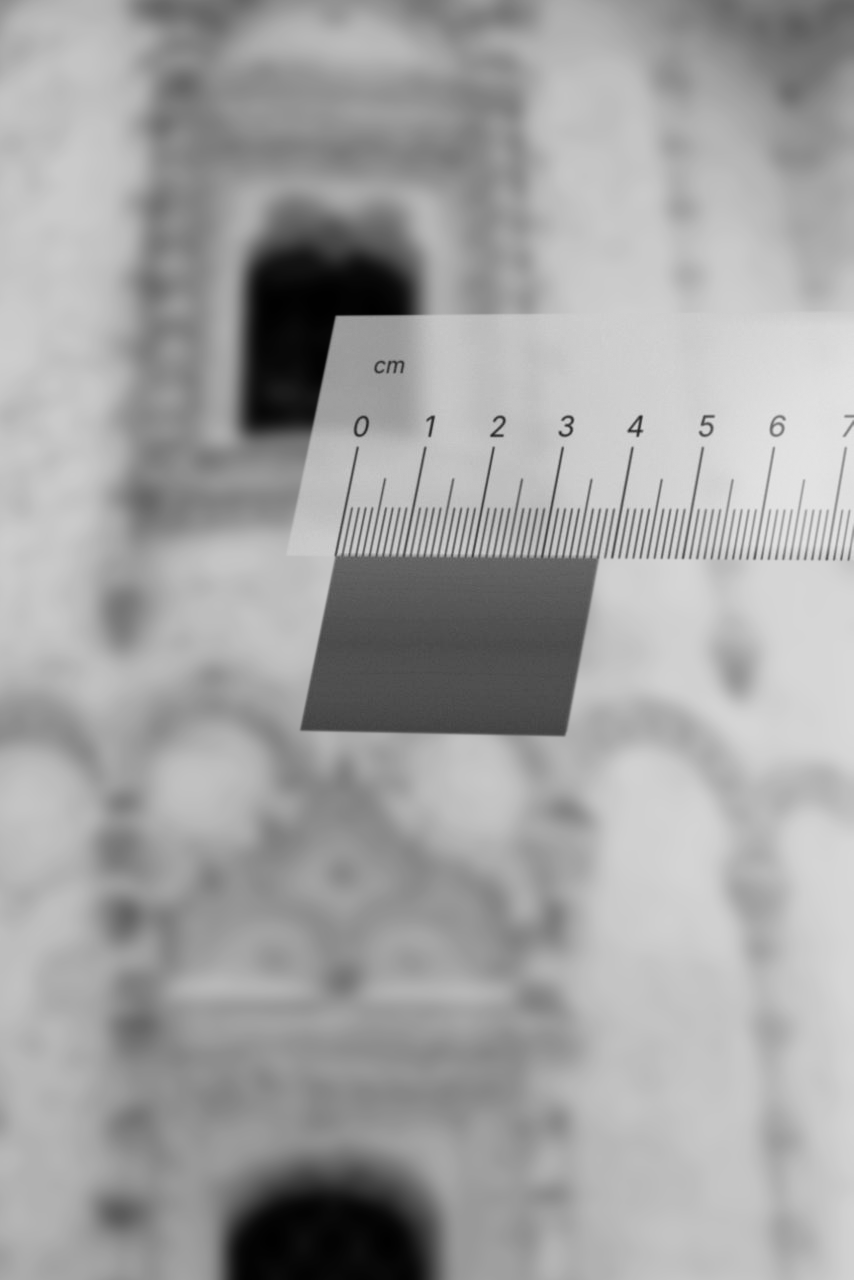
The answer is 3.8 cm
